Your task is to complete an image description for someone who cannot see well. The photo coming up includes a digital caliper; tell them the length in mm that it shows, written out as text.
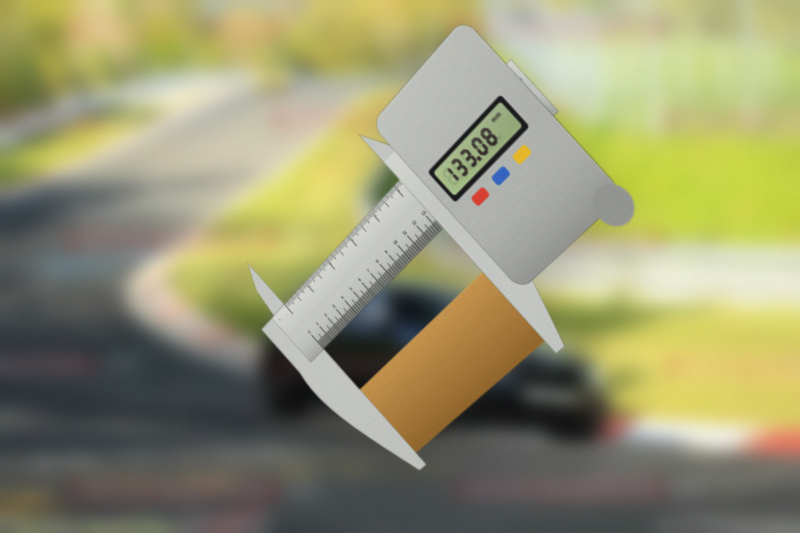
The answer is 133.08 mm
